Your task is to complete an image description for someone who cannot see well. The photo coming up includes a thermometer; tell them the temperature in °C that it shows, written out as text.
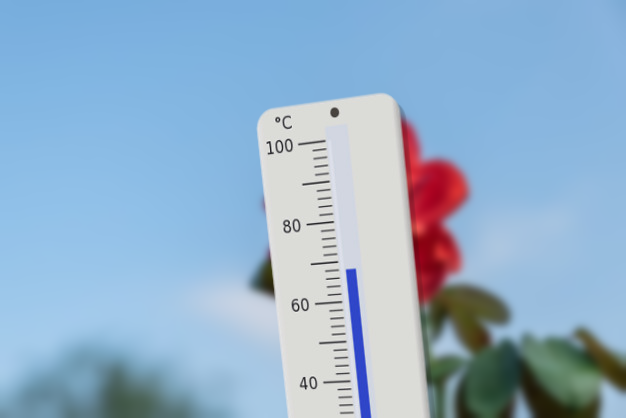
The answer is 68 °C
